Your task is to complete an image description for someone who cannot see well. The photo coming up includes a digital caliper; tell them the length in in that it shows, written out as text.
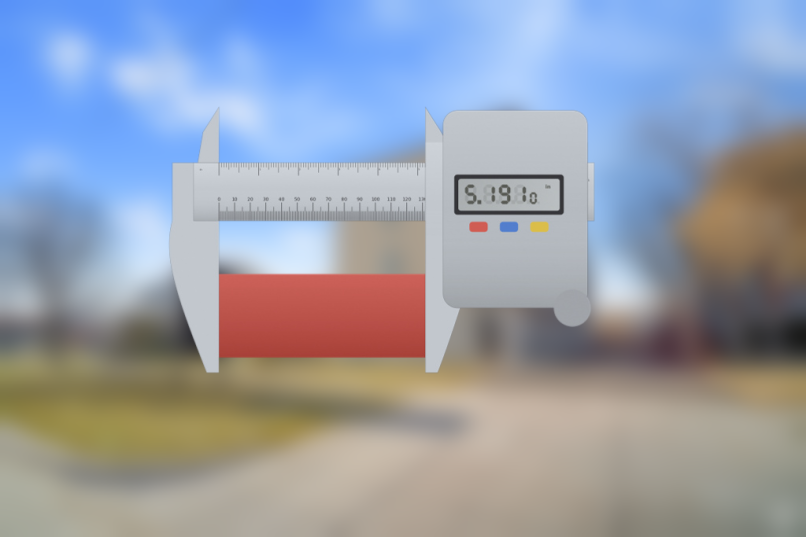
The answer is 5.1910 in
